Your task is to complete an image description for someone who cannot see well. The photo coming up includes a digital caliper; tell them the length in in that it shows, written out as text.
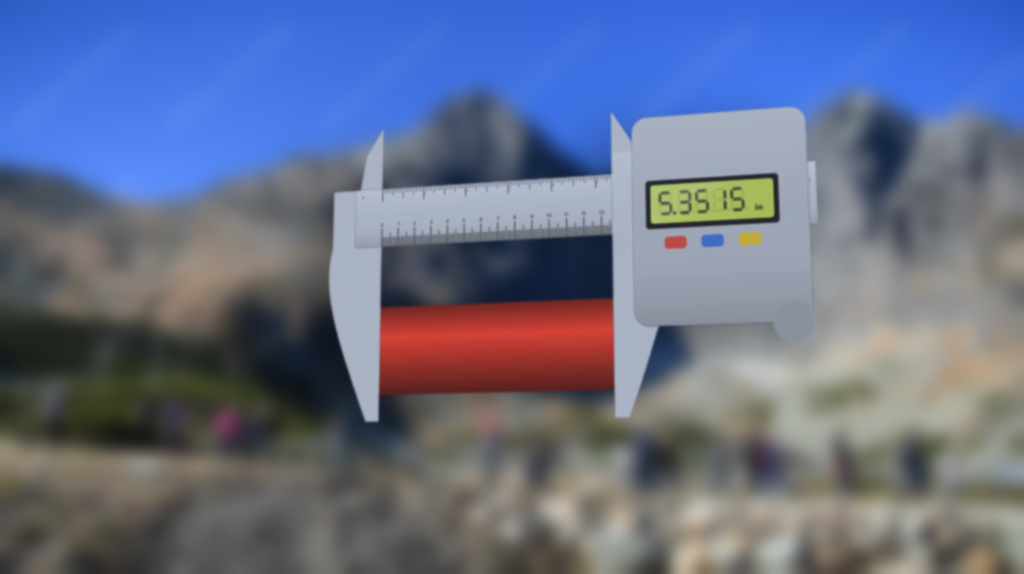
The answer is 5.3515 in
